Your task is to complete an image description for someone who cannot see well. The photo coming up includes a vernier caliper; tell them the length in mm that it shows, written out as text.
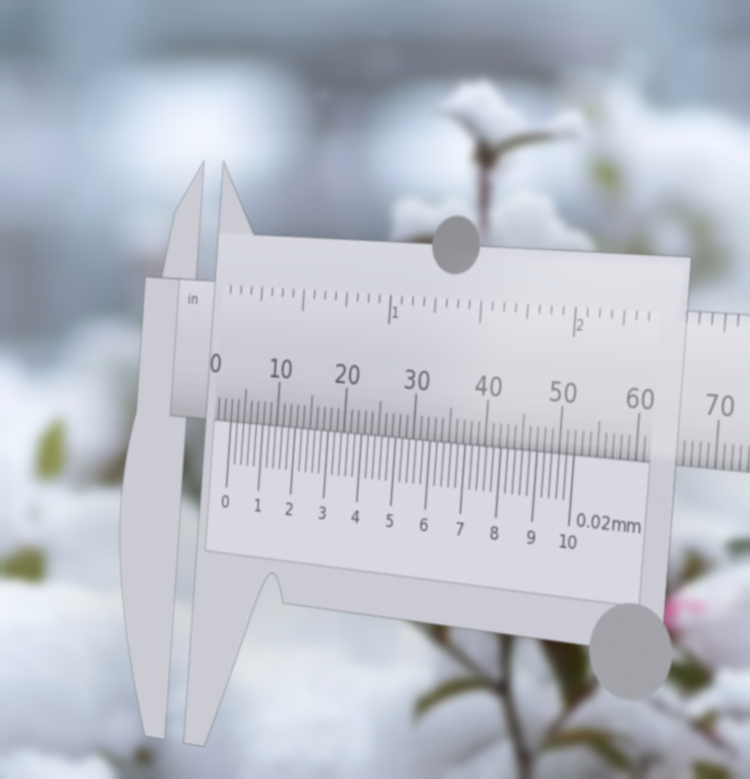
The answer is 3.0 mm
